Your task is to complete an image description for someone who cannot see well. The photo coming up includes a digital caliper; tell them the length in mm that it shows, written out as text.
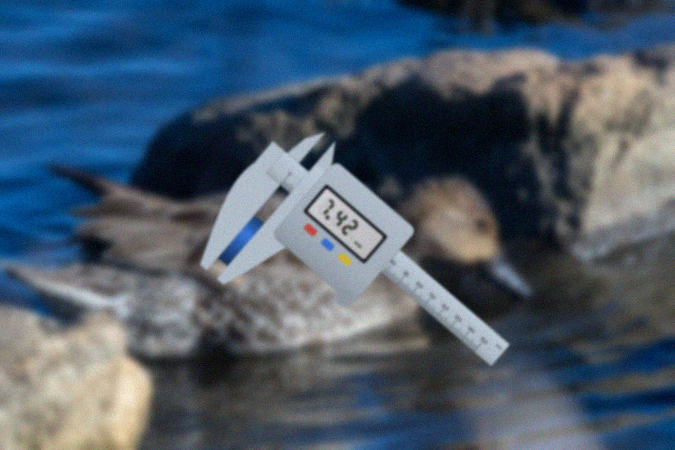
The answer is 7.42 mm
